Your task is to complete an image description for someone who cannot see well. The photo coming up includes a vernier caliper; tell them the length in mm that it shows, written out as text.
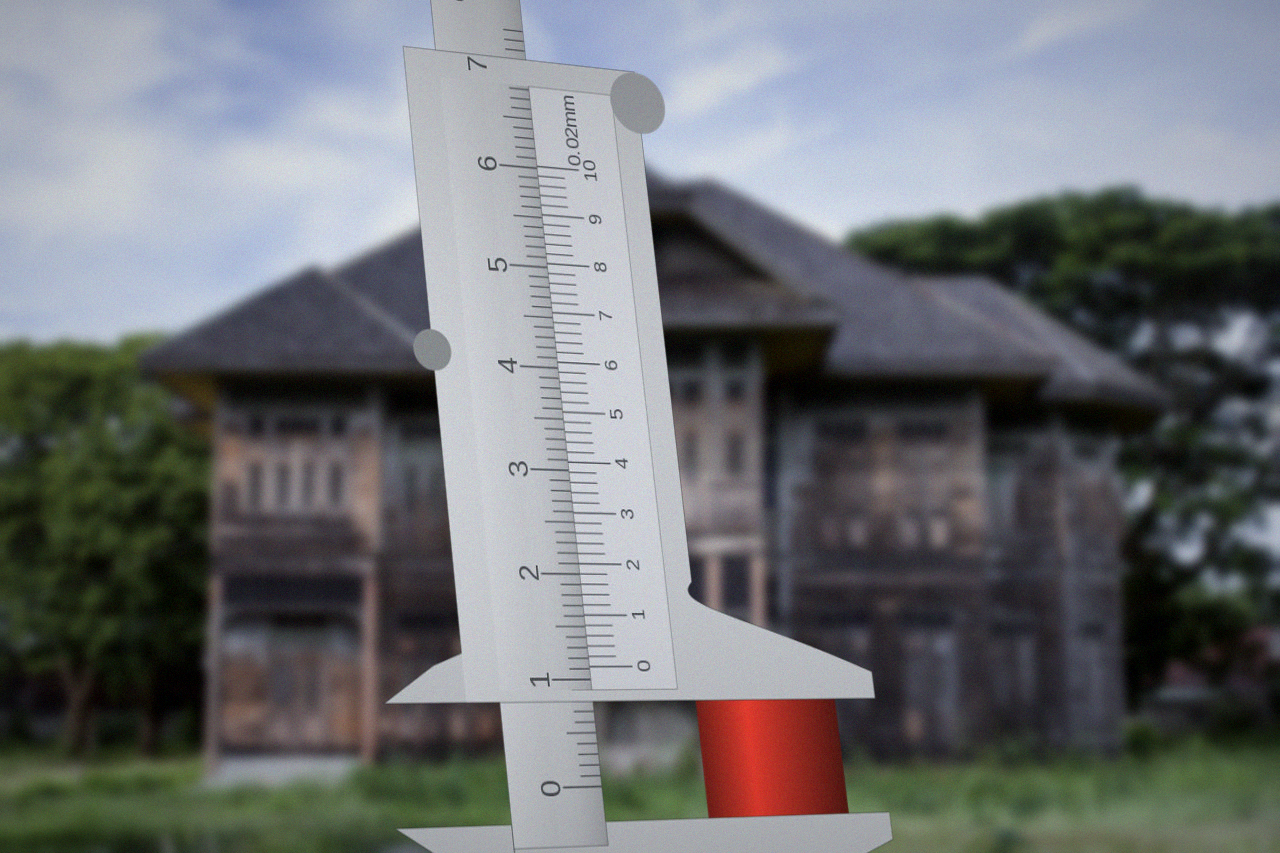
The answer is 11.2 mm
